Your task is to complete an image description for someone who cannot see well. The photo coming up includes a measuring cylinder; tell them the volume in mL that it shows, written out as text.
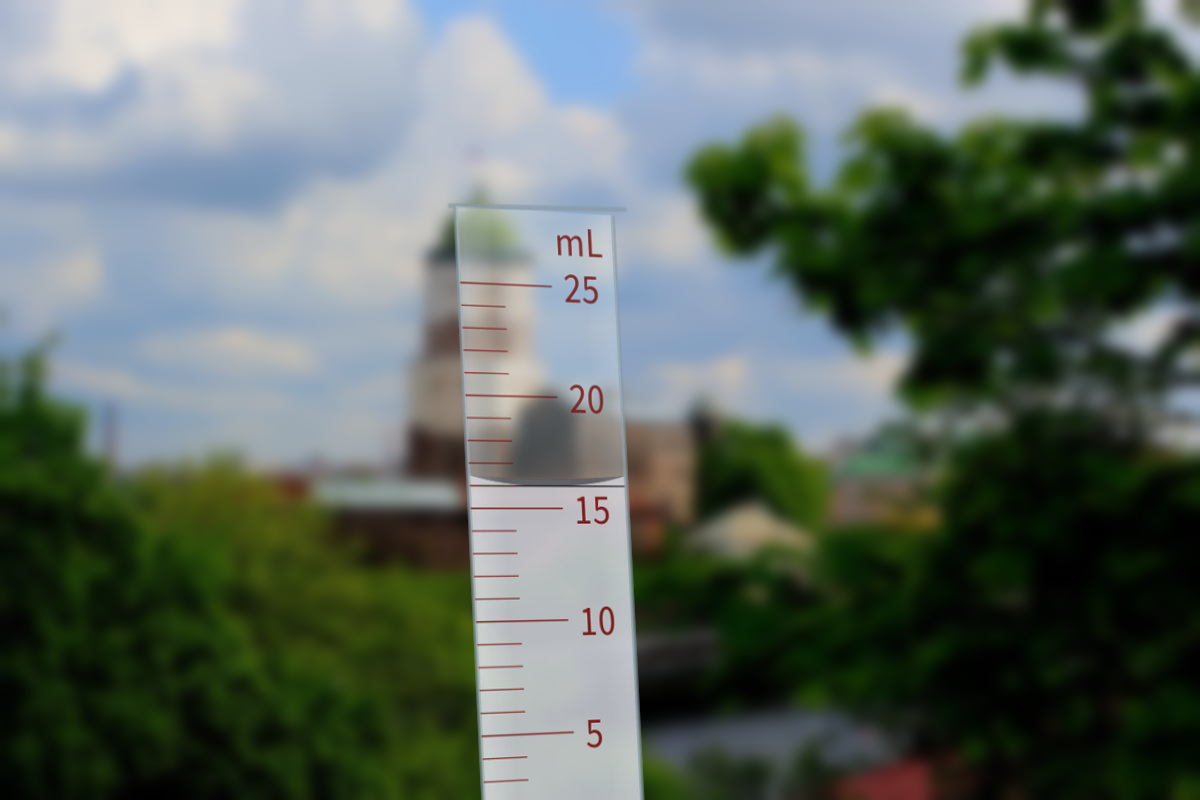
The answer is 16 mL
